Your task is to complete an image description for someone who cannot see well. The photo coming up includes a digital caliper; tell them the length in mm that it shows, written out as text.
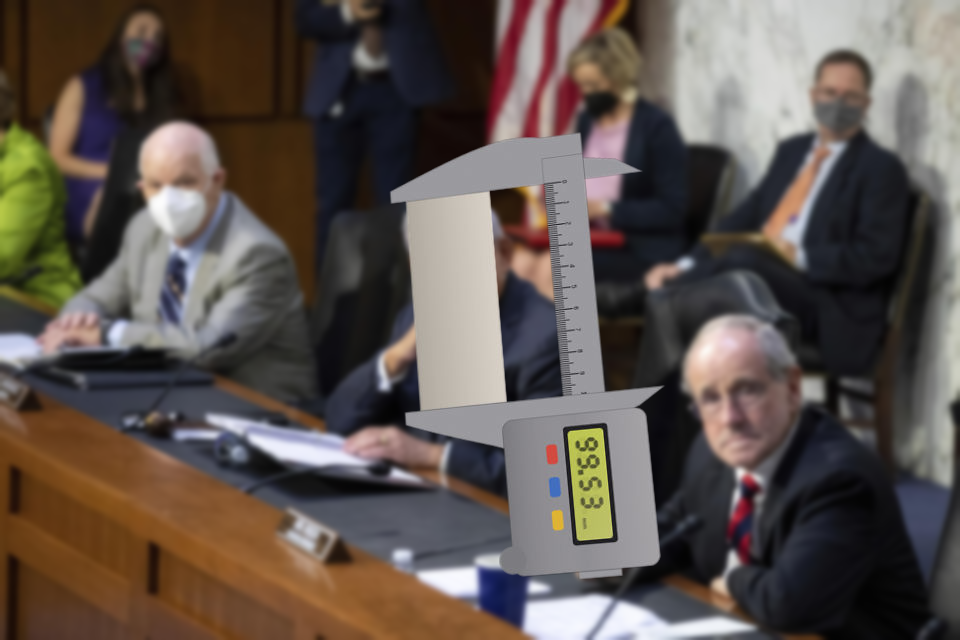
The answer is 99.53 mm
